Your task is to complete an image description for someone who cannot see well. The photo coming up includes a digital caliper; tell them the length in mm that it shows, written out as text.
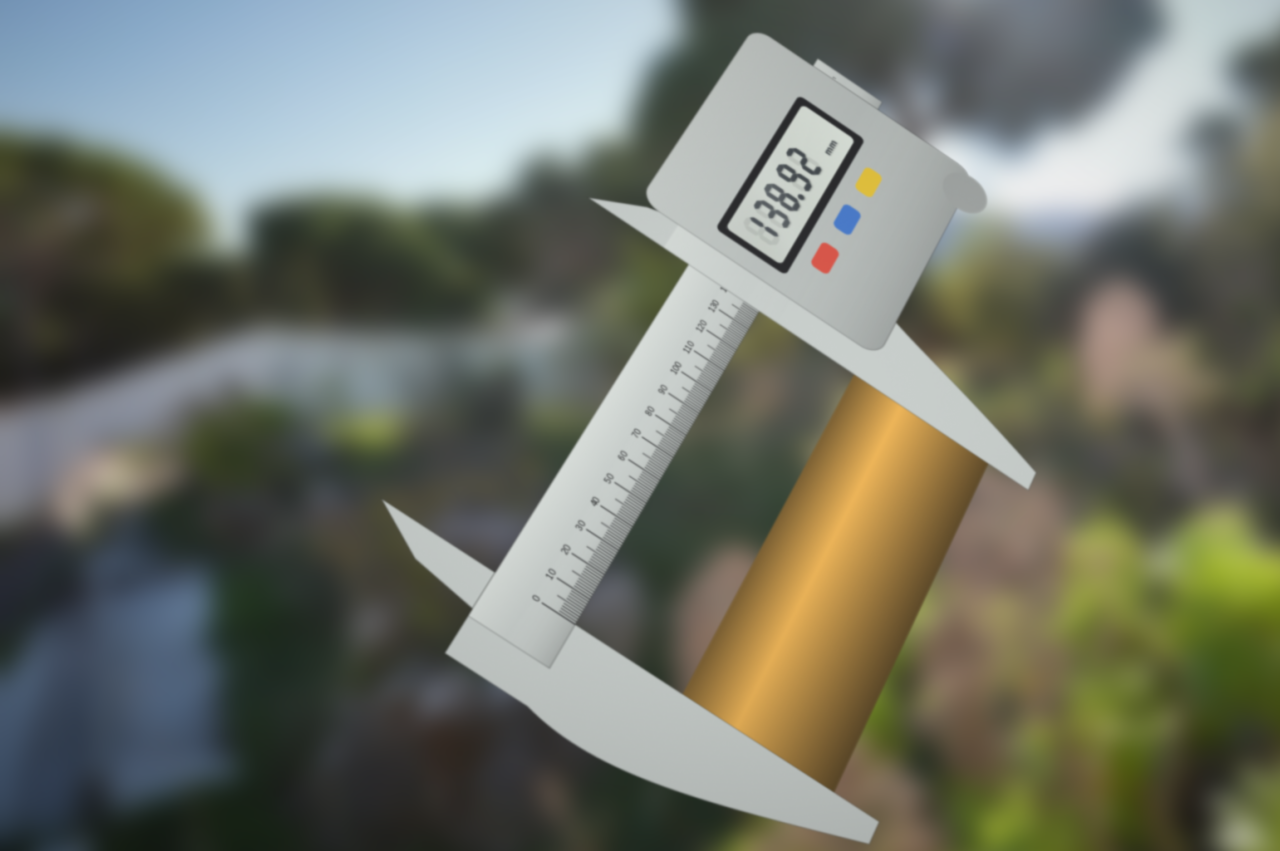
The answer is 138.92 mm
